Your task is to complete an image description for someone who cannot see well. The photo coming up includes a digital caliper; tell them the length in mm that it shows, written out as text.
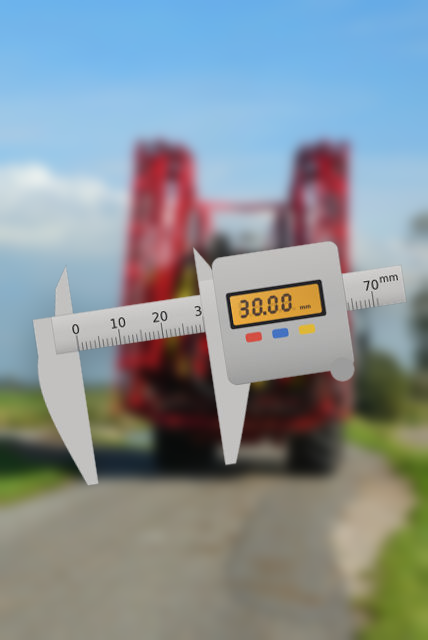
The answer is 30.00 mm
